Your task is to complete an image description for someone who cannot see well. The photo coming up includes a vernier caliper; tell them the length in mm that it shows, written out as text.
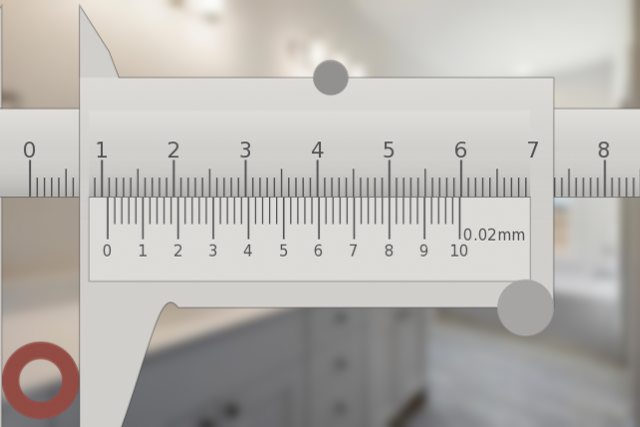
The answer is 10.8 mm
